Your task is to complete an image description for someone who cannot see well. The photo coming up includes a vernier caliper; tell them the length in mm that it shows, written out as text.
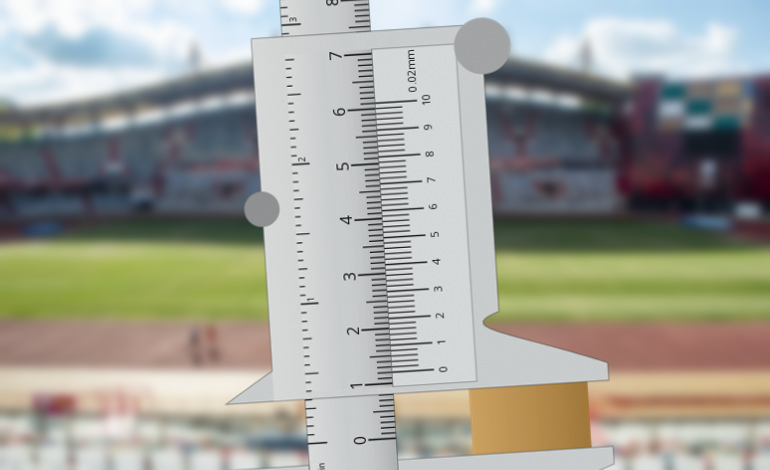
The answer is 12.0 mm
